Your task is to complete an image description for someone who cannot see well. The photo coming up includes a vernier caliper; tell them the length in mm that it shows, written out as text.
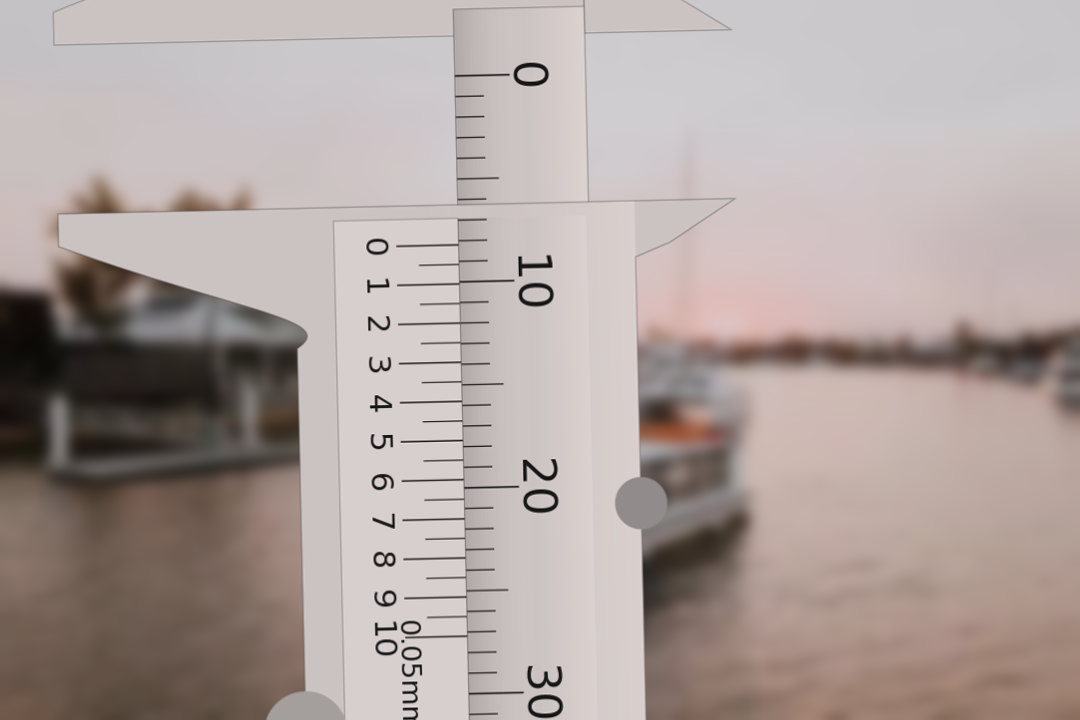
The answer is 8.2 mm
